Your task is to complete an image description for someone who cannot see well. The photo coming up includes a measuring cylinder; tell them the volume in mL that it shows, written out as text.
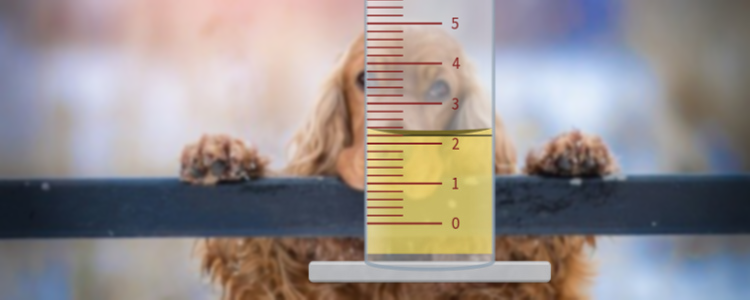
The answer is 2.2 mL
